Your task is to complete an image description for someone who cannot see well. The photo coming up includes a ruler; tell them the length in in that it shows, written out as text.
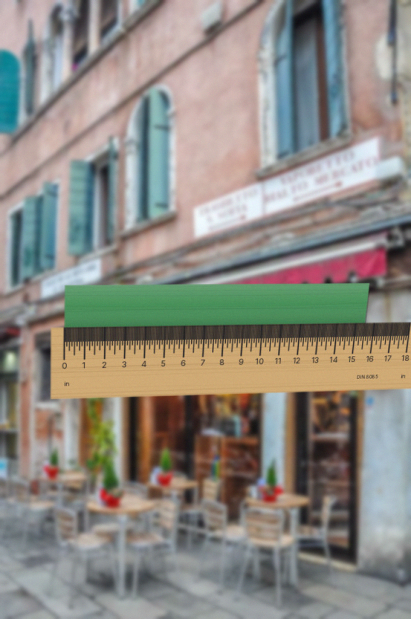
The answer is 15.5 in
